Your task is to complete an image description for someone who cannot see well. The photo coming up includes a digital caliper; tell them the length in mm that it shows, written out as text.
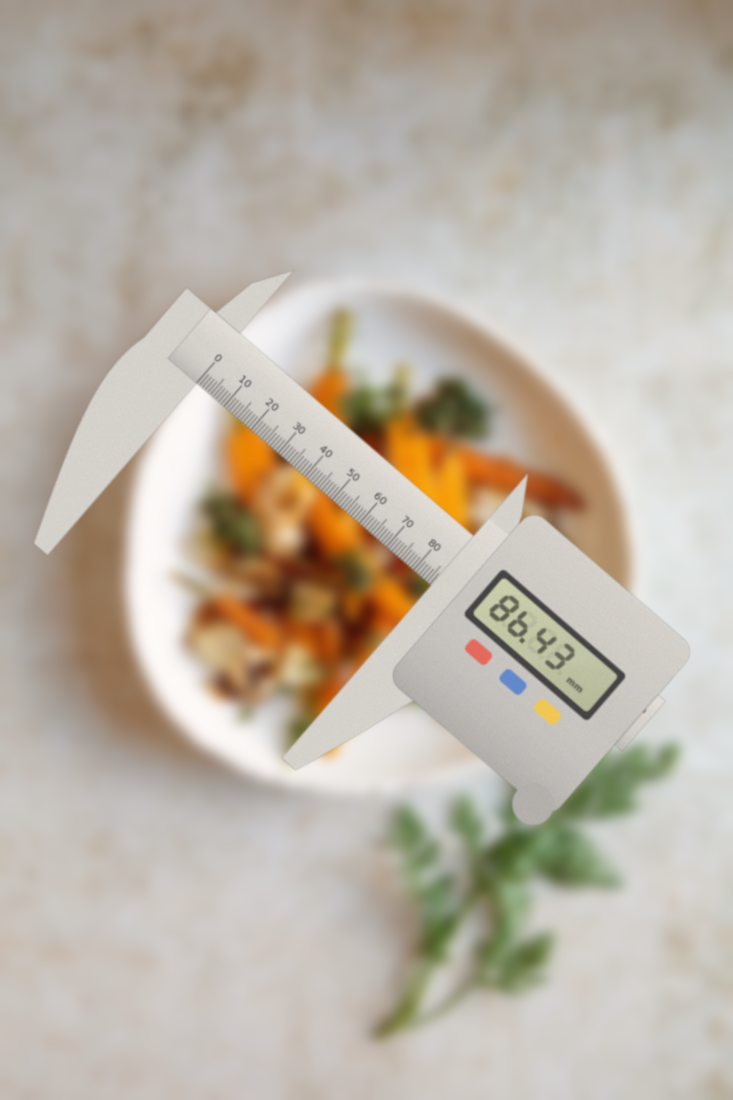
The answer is 86.43 mm
